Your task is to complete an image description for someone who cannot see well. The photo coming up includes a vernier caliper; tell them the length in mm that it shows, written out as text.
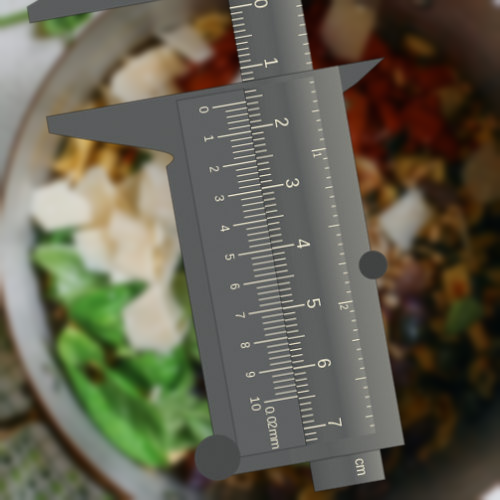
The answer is 15.6 mm
